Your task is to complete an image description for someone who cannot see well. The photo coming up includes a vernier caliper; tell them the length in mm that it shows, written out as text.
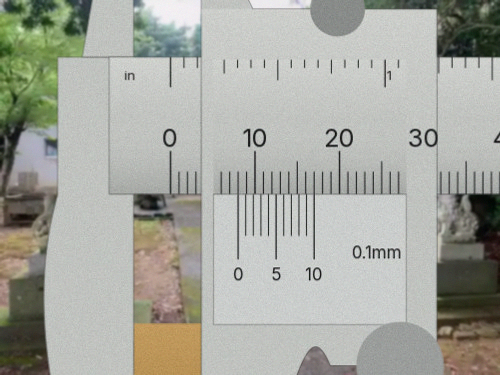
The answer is 8.0 mm
